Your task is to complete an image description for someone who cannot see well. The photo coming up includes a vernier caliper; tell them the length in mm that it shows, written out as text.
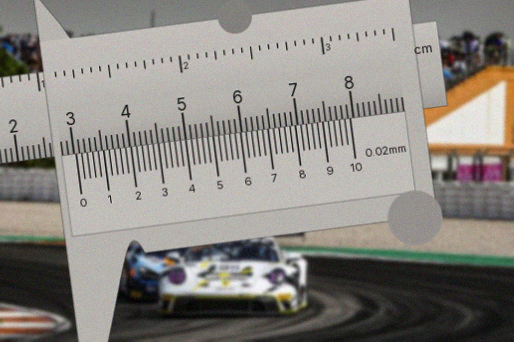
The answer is 30.4 mm
